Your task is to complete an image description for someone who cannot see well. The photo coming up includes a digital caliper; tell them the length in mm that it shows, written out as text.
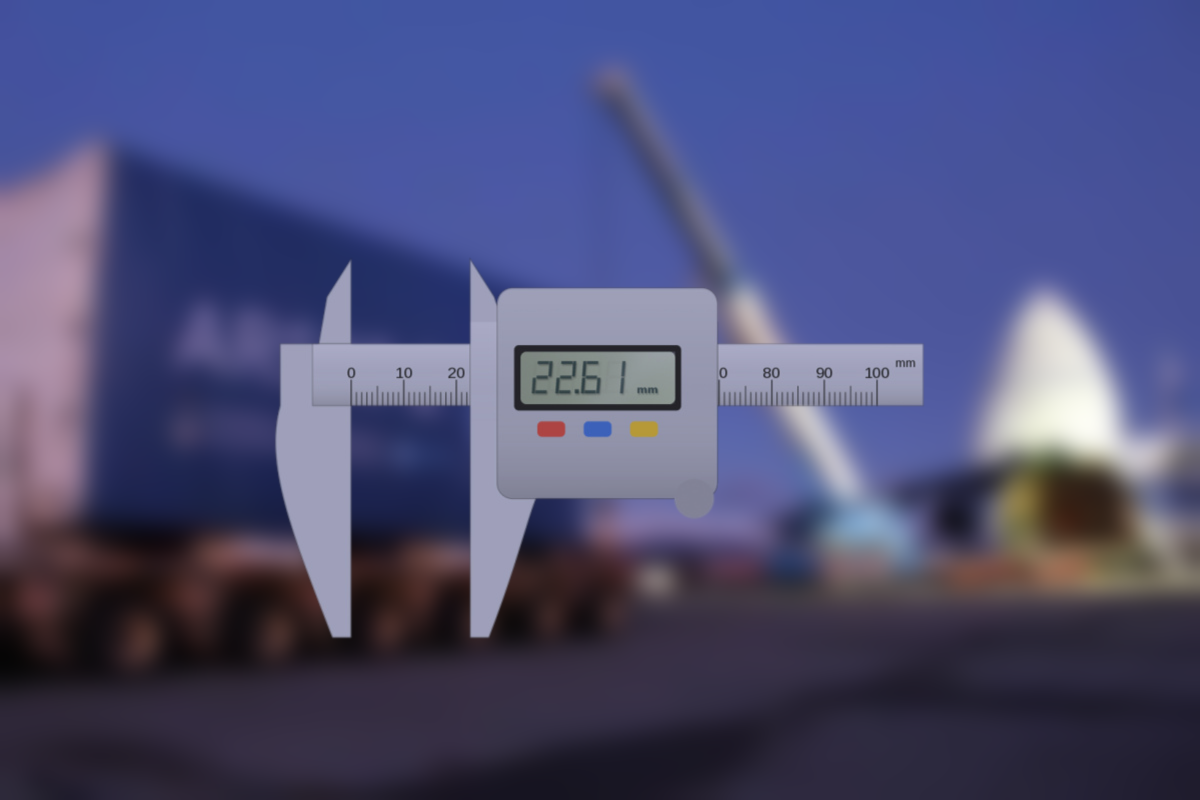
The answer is 22.61 mm
